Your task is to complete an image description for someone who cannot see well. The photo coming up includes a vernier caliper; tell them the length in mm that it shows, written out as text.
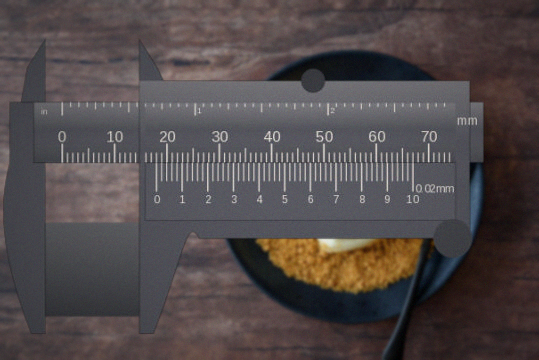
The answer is 18.0 mm
